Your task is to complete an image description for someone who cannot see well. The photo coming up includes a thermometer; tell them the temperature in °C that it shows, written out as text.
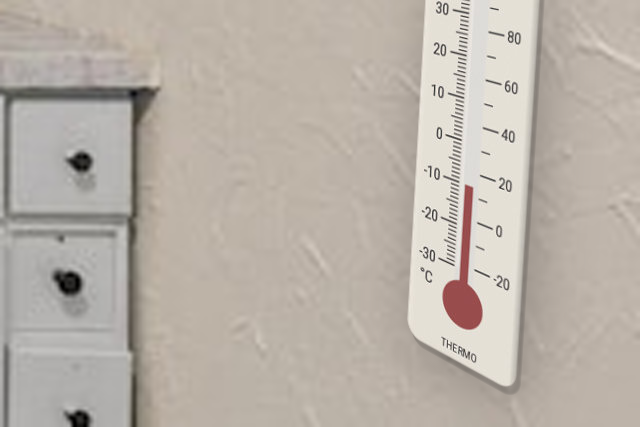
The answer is -10 °C
